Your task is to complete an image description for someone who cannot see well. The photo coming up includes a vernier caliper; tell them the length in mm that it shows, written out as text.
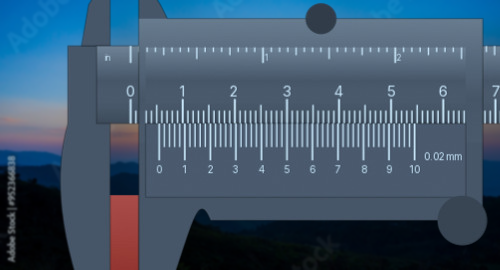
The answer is 5.5 mm
